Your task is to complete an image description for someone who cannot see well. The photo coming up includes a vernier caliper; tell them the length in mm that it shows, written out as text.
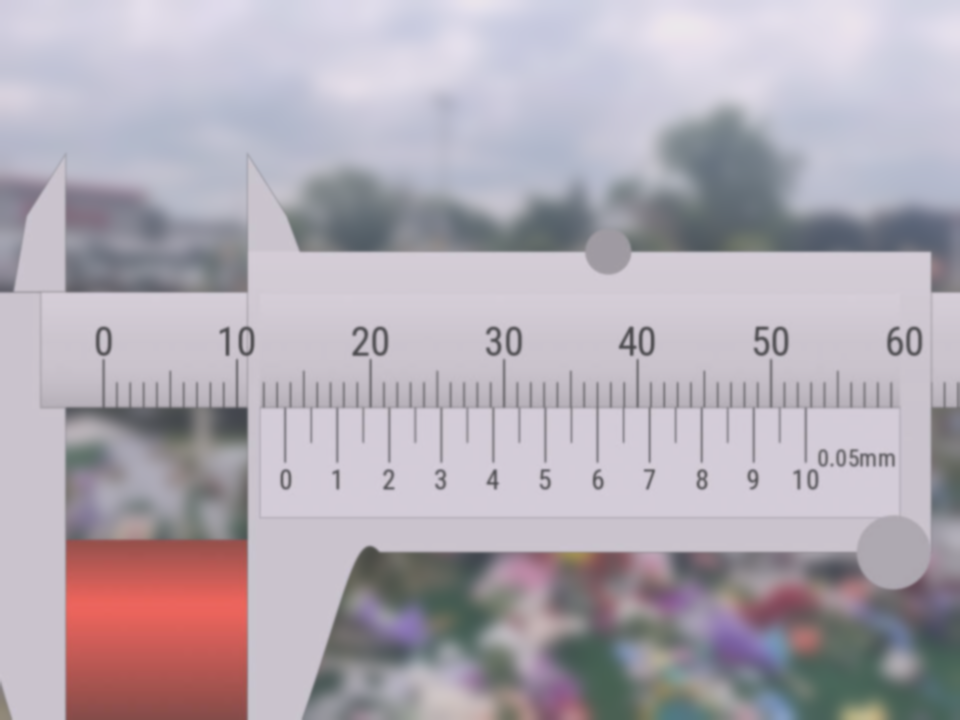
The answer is 13.6 mm
